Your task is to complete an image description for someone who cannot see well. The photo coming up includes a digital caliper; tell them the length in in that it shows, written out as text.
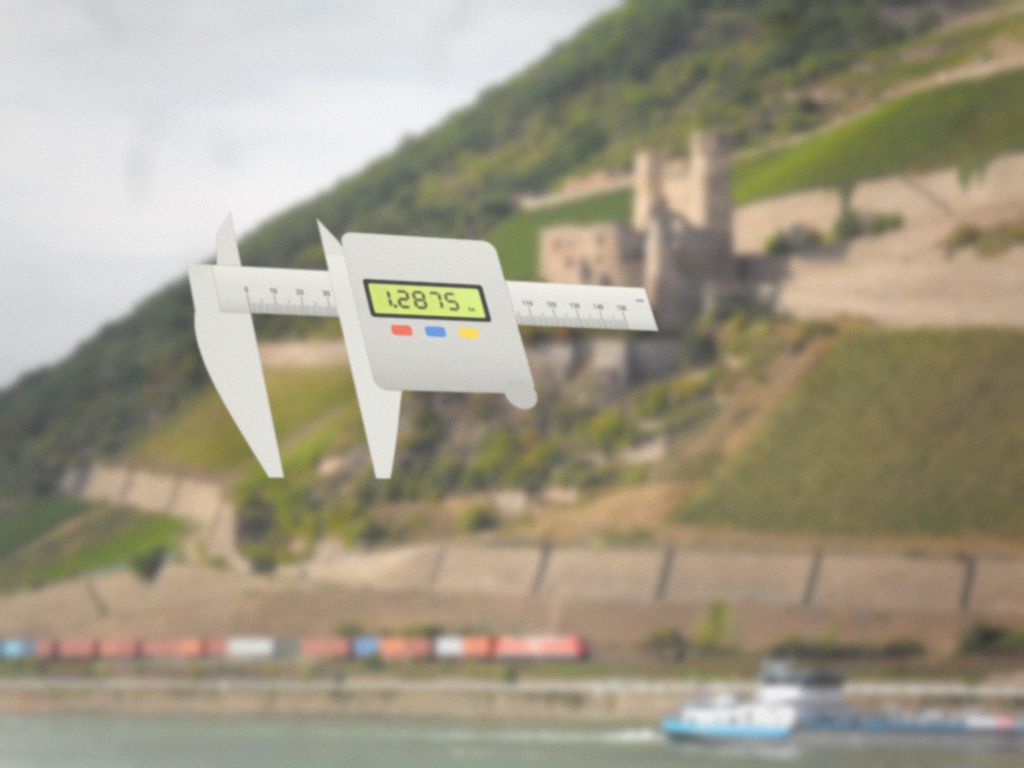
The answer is 1.2875 in
